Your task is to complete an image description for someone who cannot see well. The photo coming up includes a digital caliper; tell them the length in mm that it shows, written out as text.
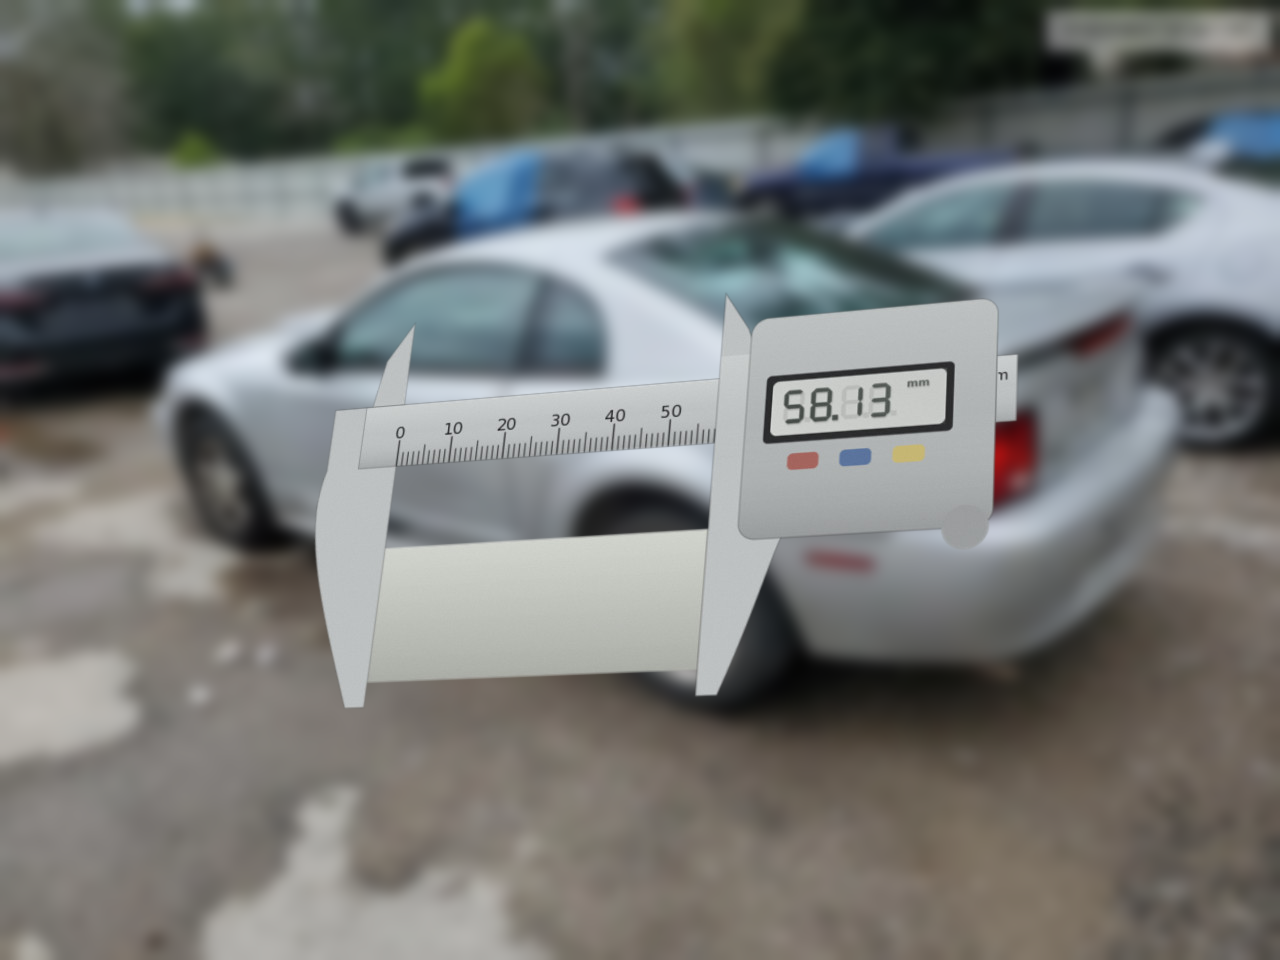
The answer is 58.13 mm
